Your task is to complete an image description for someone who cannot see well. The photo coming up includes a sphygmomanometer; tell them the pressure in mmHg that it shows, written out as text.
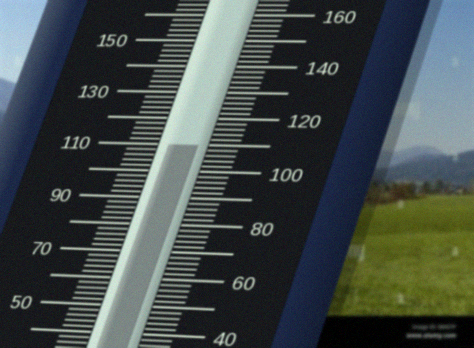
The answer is 110 mmHg
